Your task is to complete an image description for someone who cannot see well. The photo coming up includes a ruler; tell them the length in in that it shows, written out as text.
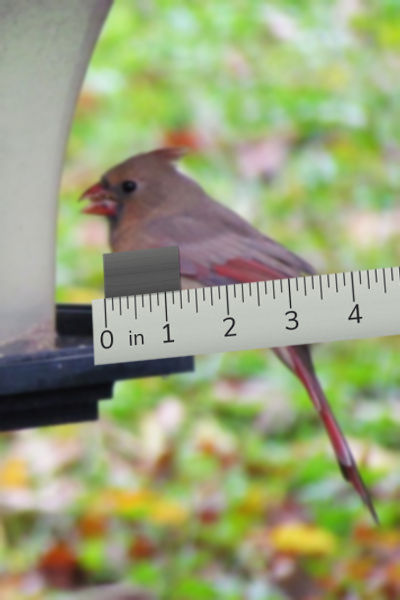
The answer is 1.25 in
